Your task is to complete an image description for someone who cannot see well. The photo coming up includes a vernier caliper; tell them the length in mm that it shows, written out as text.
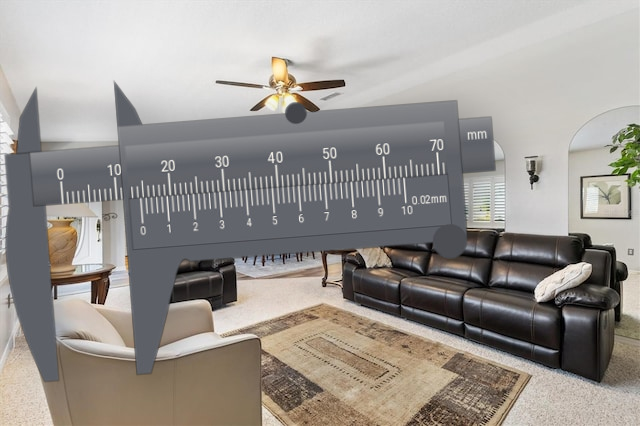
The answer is 14.5 mm
